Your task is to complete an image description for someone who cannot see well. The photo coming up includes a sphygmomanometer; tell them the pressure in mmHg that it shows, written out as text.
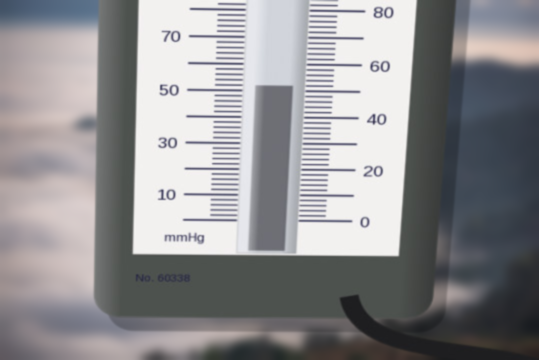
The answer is 52 mmHg
